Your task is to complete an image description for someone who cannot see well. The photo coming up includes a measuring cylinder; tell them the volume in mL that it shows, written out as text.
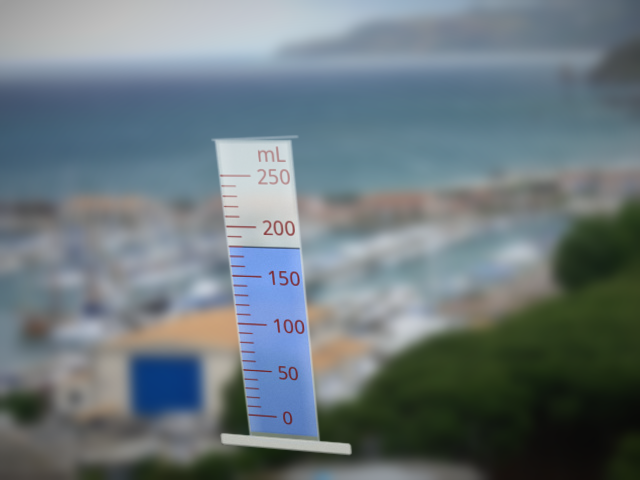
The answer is 180 mL
